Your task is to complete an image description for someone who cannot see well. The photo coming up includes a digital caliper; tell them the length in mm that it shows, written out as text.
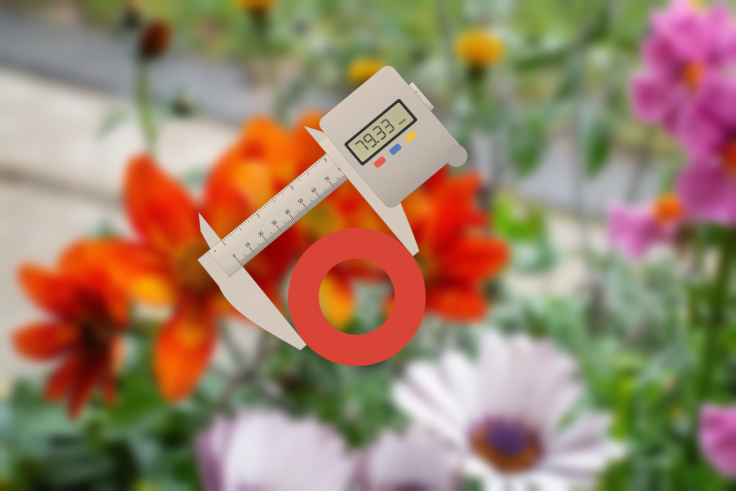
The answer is 79.33 mm
